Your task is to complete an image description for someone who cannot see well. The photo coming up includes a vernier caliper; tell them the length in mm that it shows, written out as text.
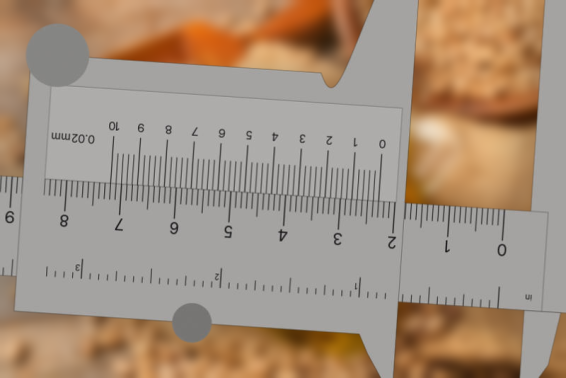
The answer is 23.0 mm
